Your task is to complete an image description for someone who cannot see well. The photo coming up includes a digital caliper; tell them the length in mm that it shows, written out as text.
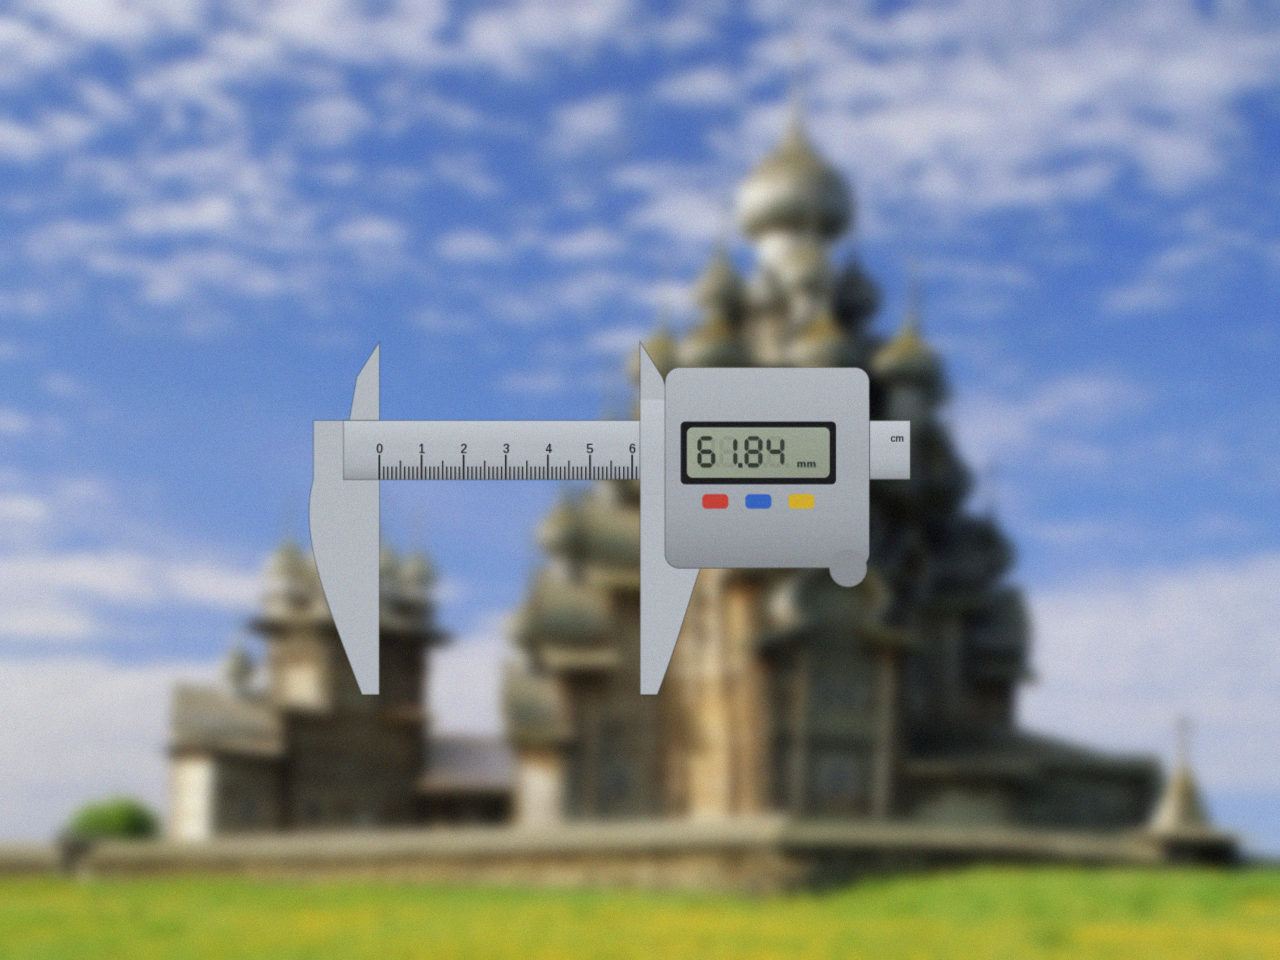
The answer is 61.84 mm
